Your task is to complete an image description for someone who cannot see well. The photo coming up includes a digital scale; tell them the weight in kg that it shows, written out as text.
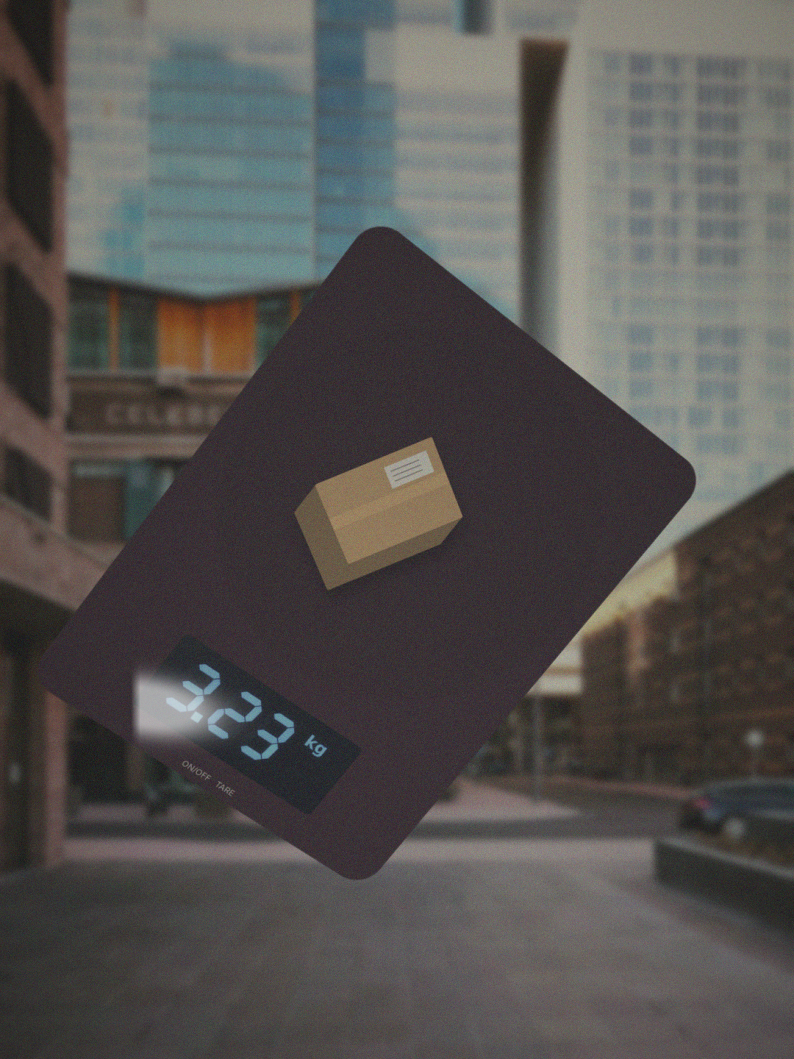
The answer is 3.23 kg
